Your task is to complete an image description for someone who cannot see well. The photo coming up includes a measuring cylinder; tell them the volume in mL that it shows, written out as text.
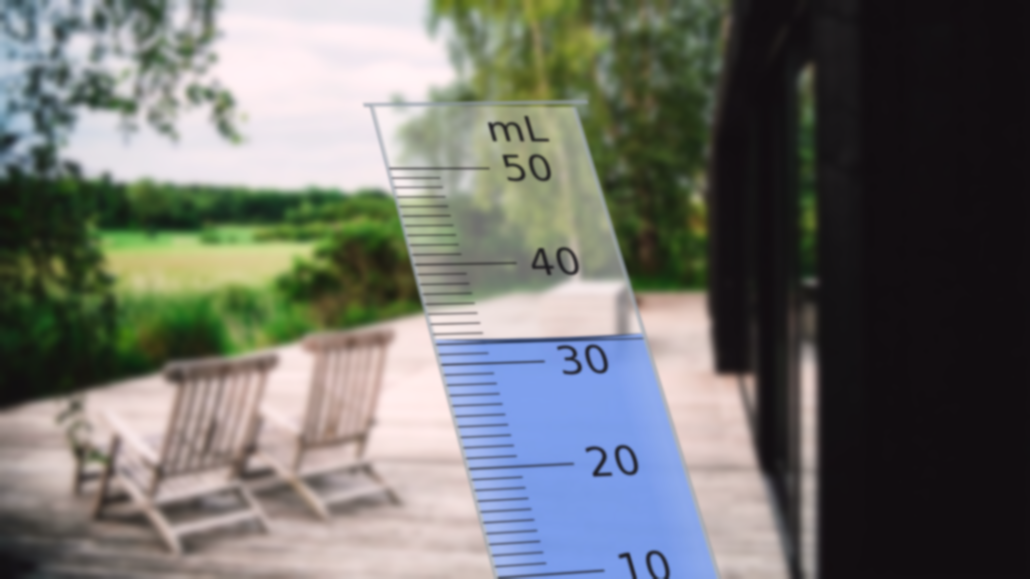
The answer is 32 mL
